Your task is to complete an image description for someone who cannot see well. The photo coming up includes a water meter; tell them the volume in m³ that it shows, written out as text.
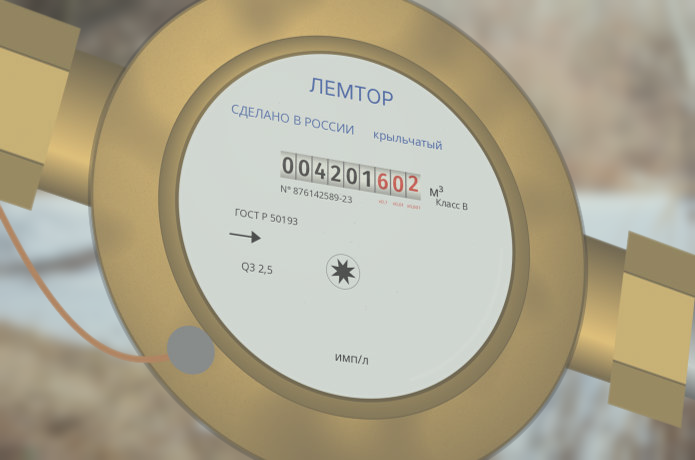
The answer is 4201.602 m³
